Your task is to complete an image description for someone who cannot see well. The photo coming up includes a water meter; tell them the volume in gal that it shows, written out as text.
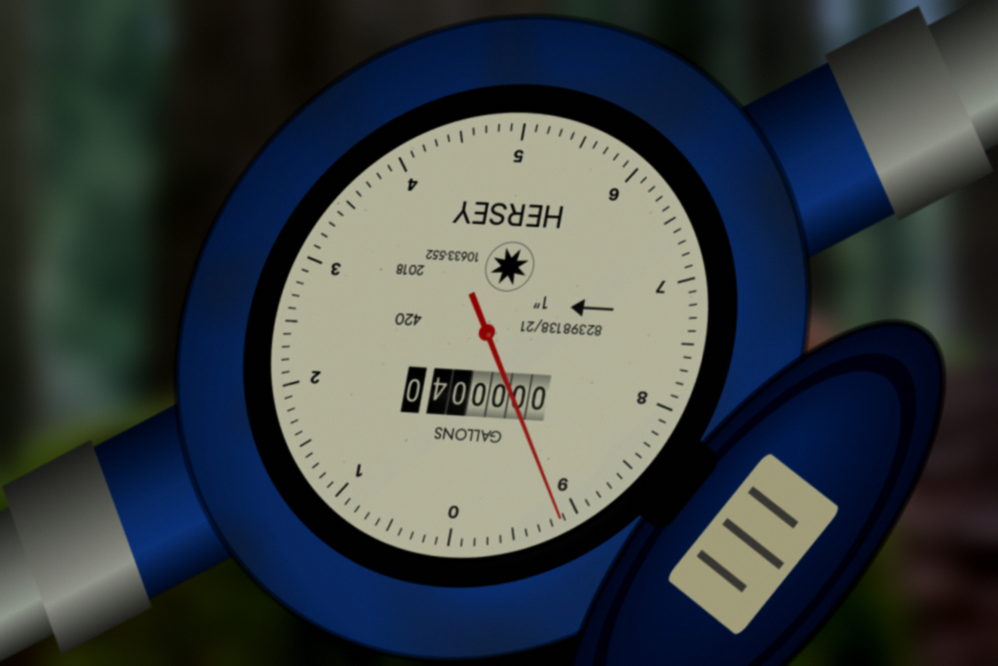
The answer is 39.1 gal
